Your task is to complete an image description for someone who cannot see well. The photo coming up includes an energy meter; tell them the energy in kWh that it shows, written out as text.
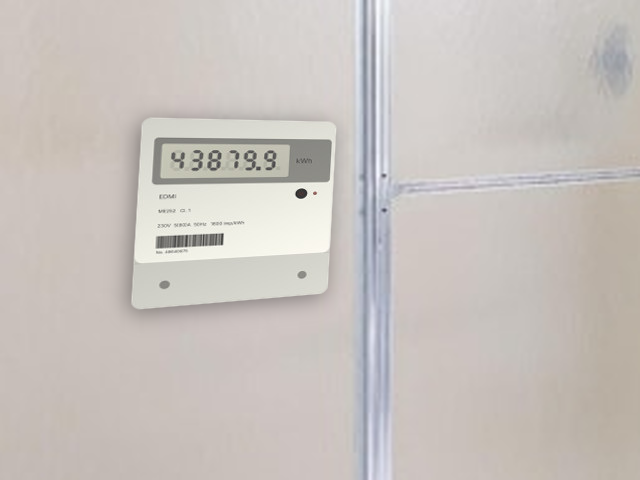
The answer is 43879.9 kWh
